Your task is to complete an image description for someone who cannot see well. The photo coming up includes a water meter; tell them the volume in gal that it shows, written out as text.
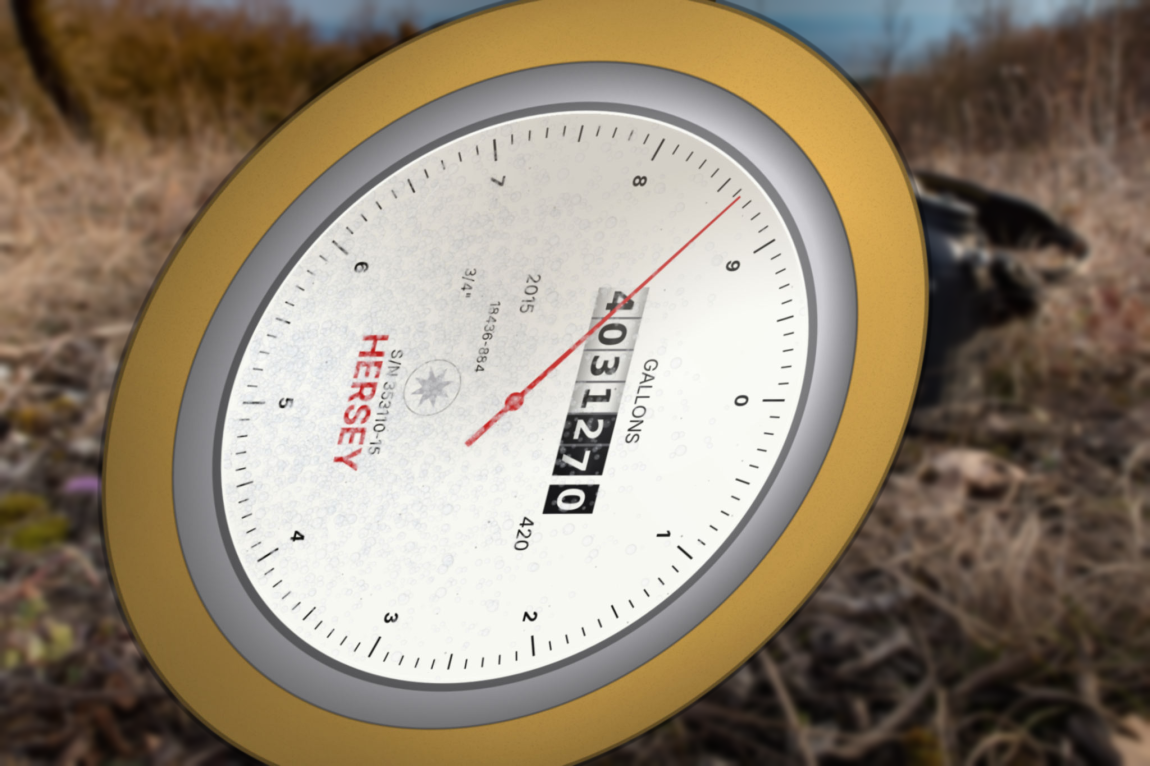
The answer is 4031268.6 gal
